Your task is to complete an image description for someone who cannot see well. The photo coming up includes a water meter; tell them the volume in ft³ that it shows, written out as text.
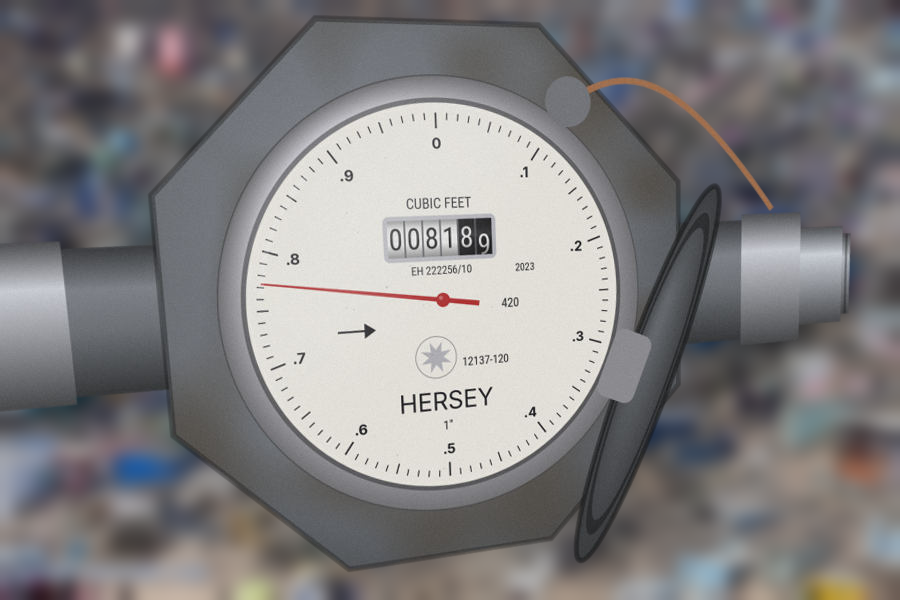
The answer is 8188.77 ft³
